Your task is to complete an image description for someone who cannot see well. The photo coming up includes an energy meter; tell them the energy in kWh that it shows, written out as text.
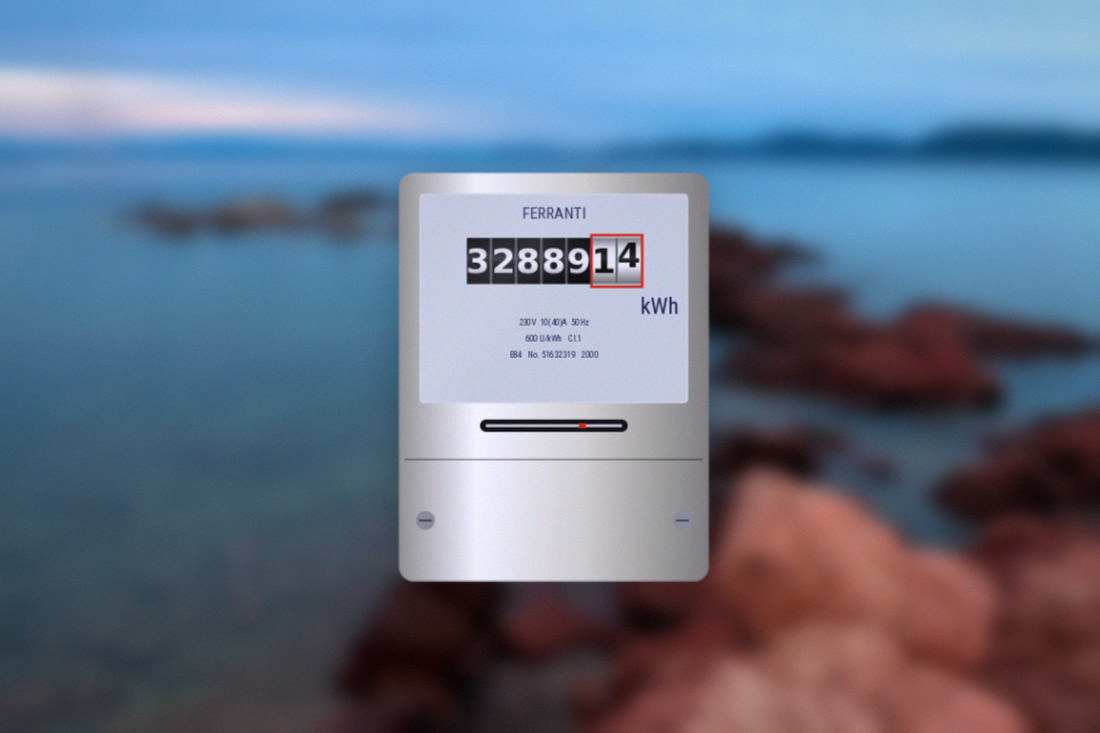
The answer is 32889.14 kWh
